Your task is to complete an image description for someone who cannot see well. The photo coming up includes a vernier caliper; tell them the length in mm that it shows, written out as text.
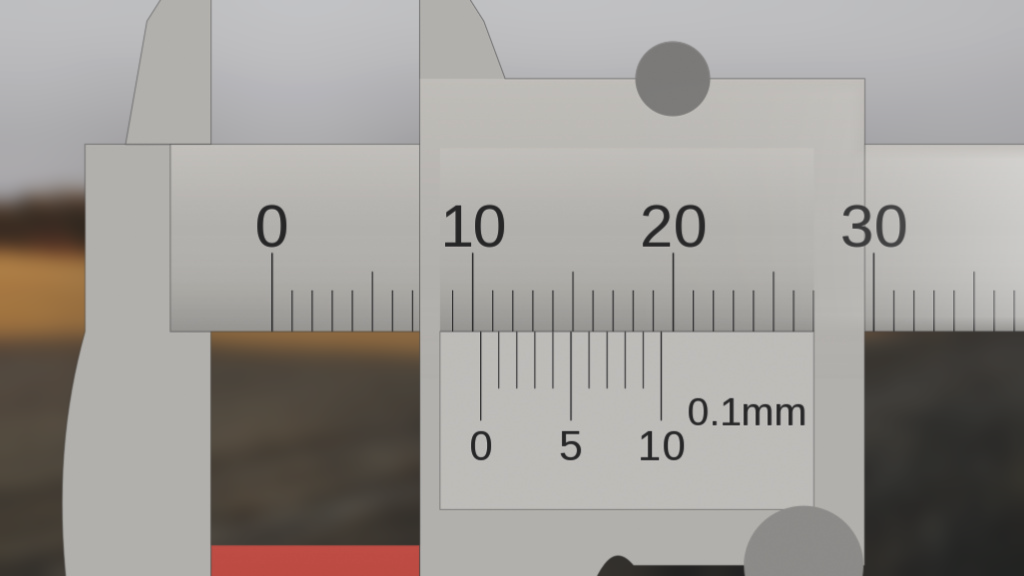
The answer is 10.4 mm
